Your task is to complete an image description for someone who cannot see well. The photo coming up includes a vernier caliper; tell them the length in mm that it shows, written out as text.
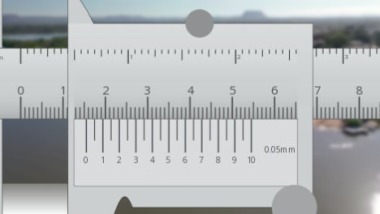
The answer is 15.5 mm
